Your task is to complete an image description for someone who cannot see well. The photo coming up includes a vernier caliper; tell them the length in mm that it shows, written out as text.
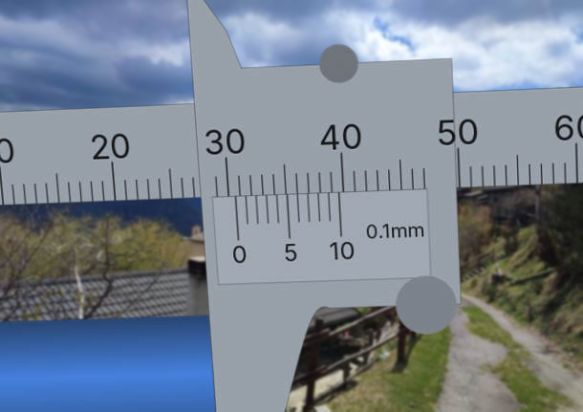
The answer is 30.6 mm
